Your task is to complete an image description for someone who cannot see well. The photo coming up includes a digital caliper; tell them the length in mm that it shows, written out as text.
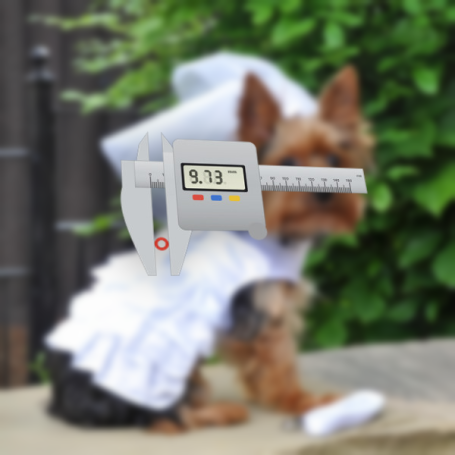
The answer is 9.73 mm
